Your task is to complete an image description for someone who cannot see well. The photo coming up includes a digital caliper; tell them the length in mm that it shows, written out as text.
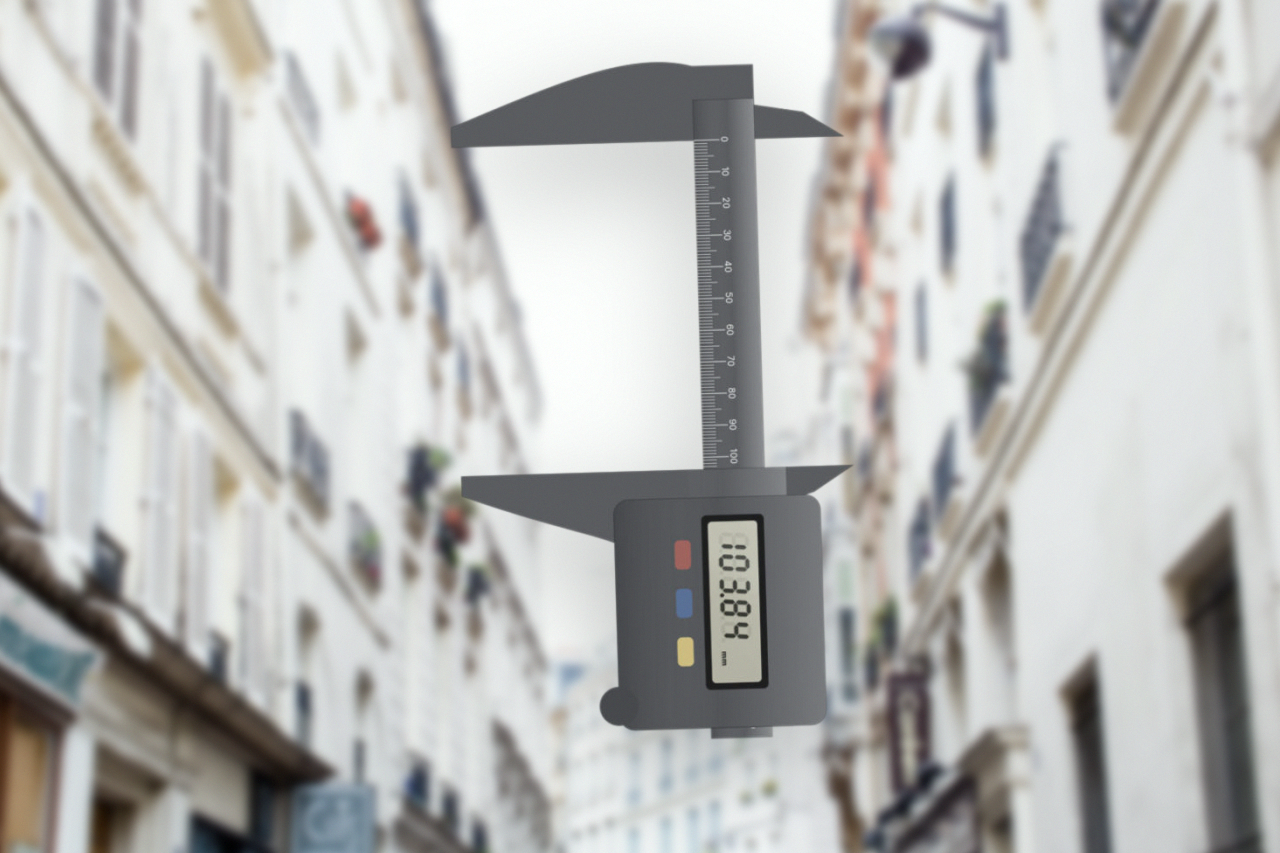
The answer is 103.84 mm
